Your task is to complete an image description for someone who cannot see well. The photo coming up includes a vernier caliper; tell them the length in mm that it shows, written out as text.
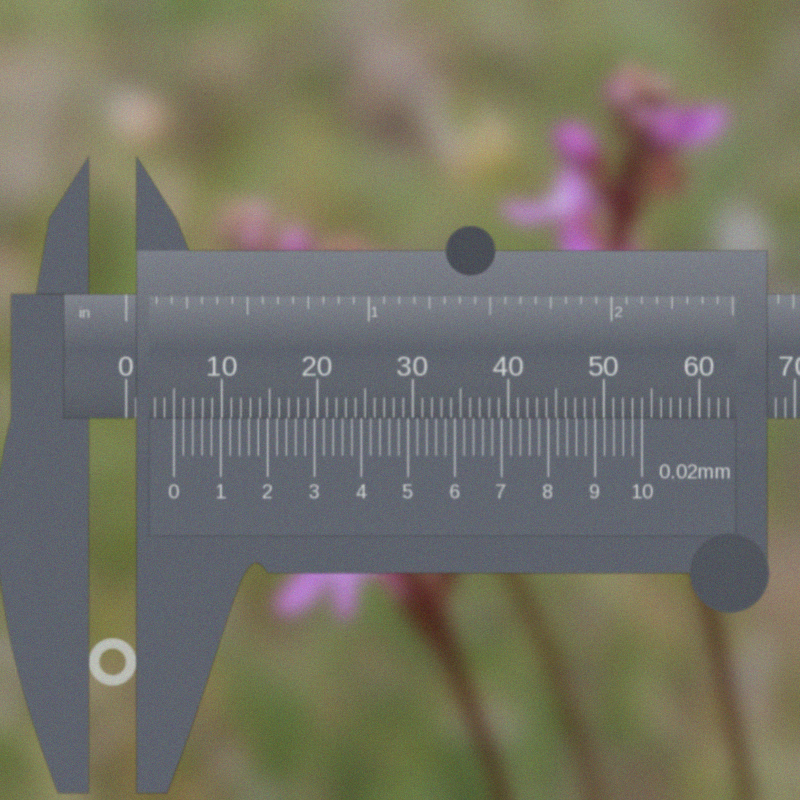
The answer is 5.0 mm
